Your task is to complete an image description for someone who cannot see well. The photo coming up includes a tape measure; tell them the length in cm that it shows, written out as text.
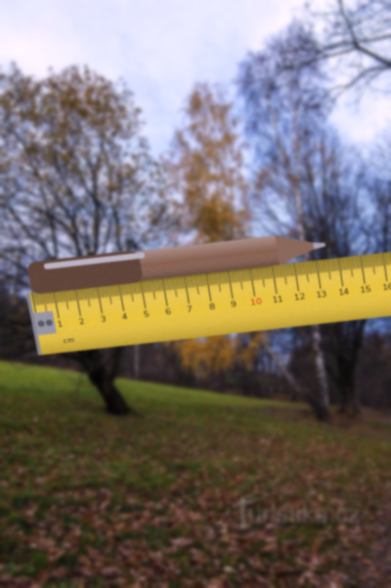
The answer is 13.5 cm
